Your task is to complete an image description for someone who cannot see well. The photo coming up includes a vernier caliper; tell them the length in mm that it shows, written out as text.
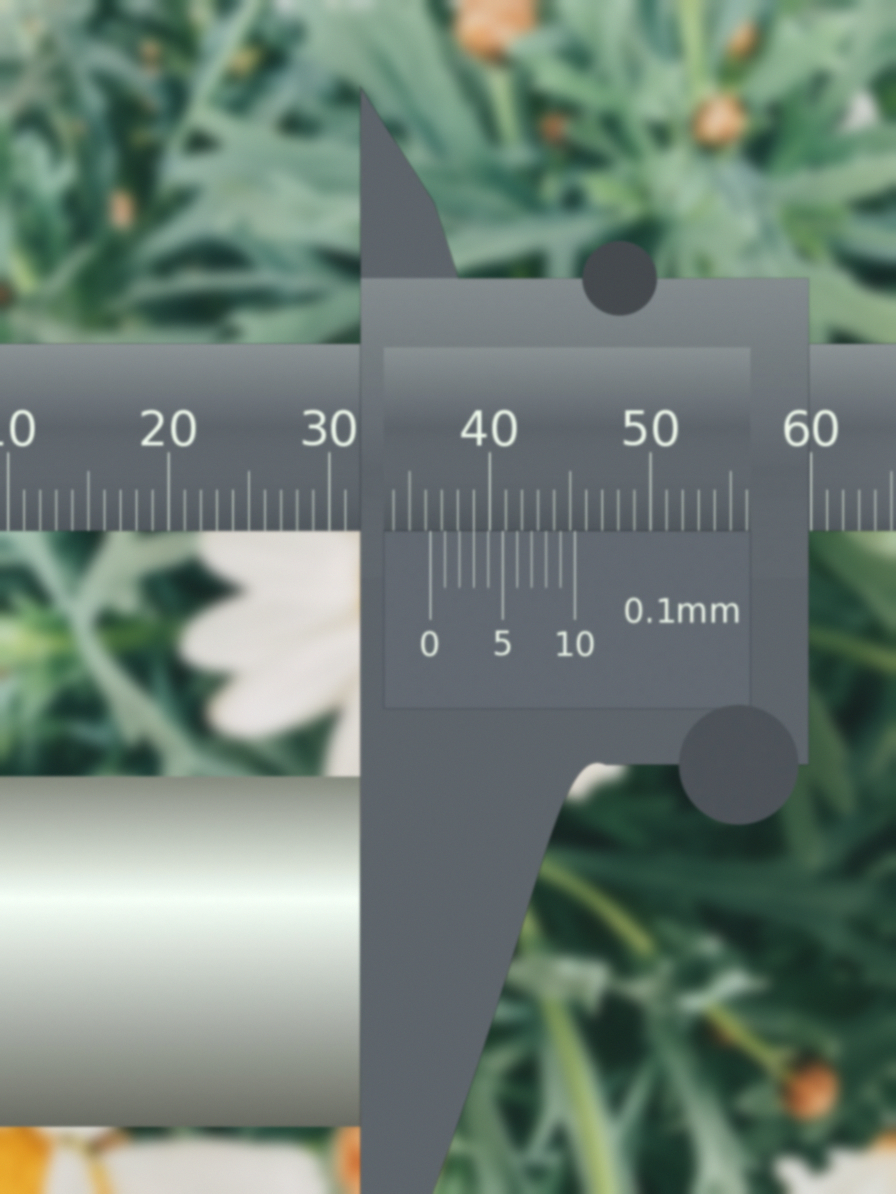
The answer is 36.3 mm
